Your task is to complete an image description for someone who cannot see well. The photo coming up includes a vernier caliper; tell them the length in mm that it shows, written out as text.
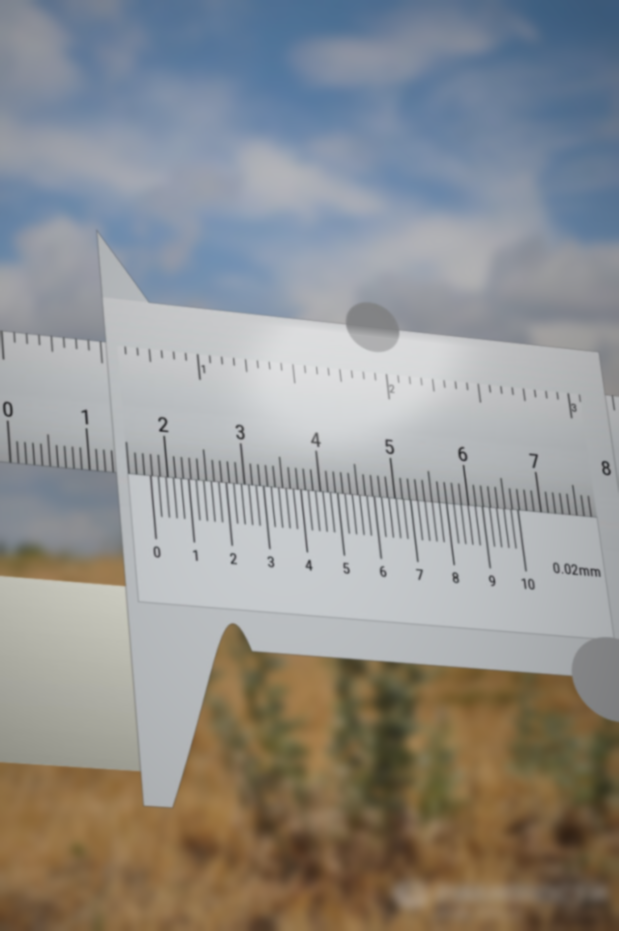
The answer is 17.8 mm
